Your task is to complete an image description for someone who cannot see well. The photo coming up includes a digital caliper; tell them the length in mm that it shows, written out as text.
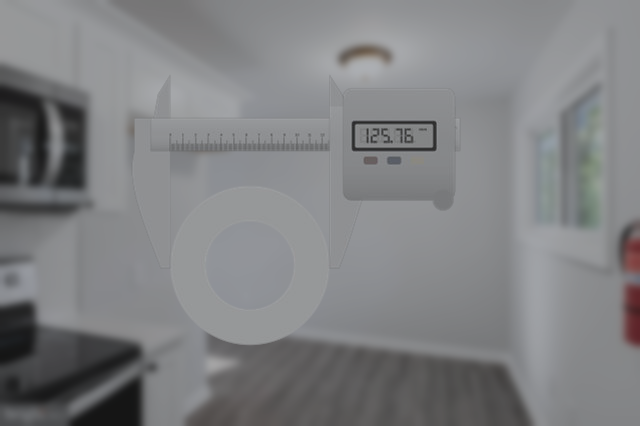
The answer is 125.76 mm
